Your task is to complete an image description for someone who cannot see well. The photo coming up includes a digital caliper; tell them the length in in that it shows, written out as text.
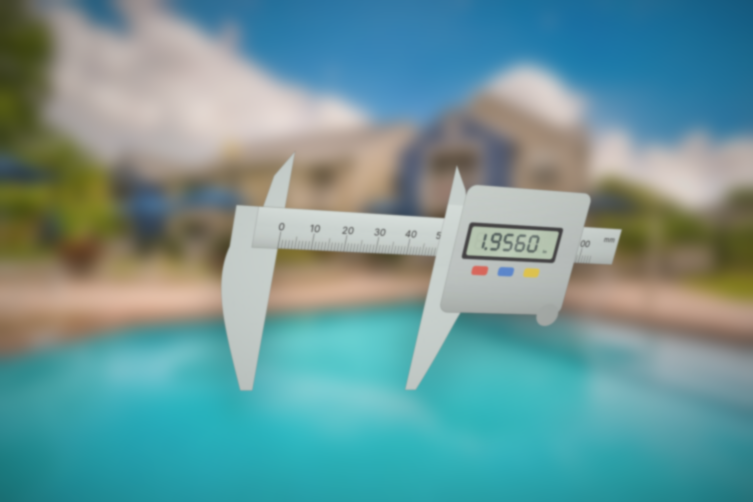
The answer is 1.9560 in
